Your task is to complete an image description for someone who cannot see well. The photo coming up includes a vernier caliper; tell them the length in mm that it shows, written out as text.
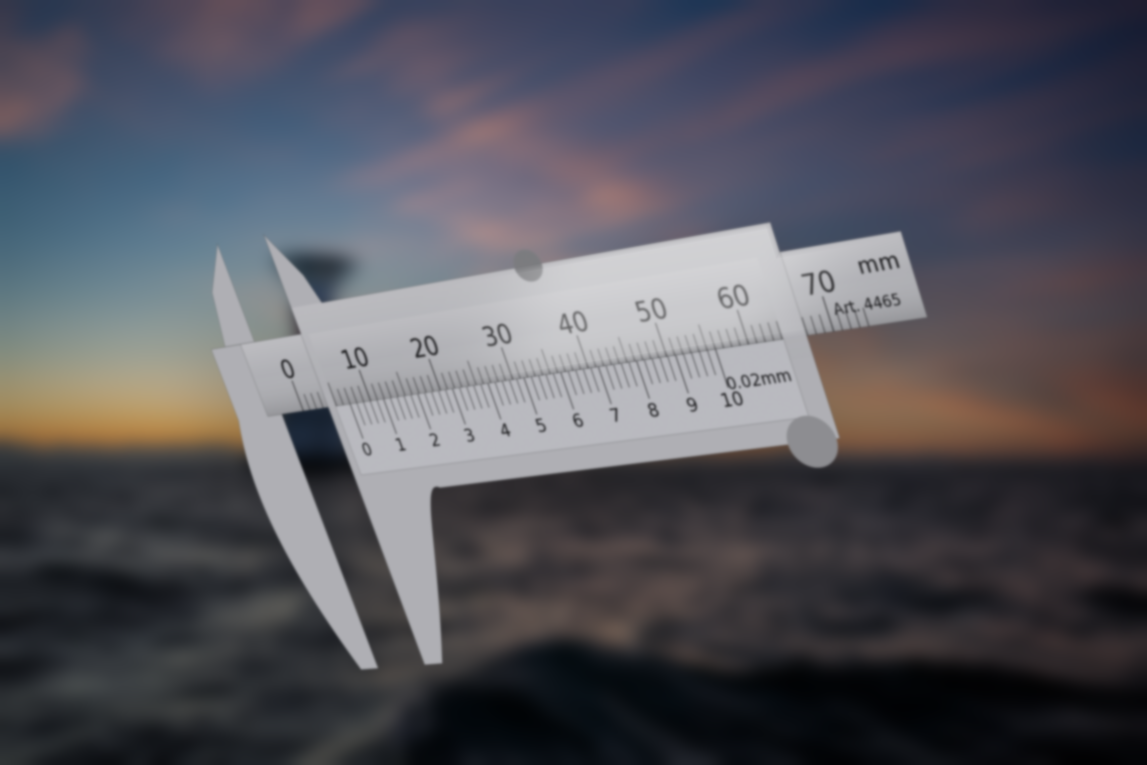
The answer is 7.0 mm
